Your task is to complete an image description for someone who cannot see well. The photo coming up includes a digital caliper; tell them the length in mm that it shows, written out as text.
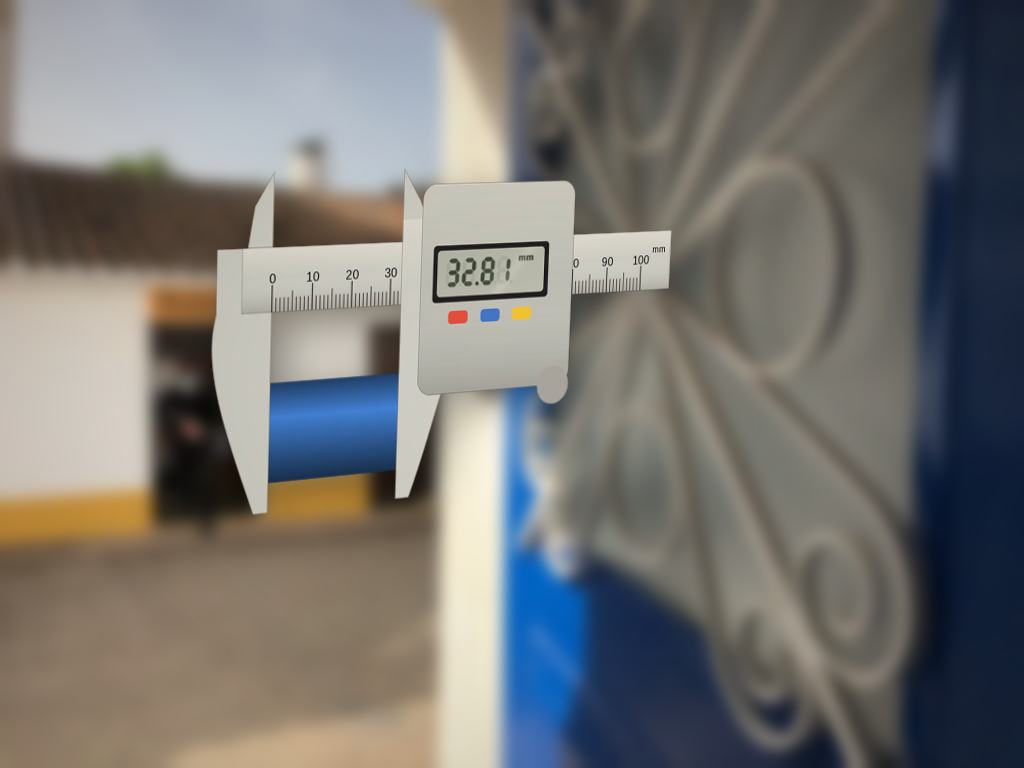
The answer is 32.81 mm
